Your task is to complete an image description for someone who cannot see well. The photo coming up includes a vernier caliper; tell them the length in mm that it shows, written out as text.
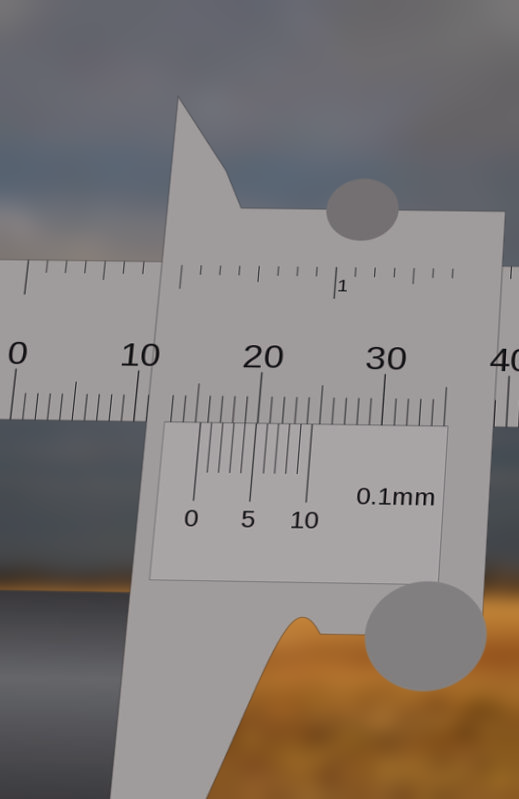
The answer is 15.4 mm
